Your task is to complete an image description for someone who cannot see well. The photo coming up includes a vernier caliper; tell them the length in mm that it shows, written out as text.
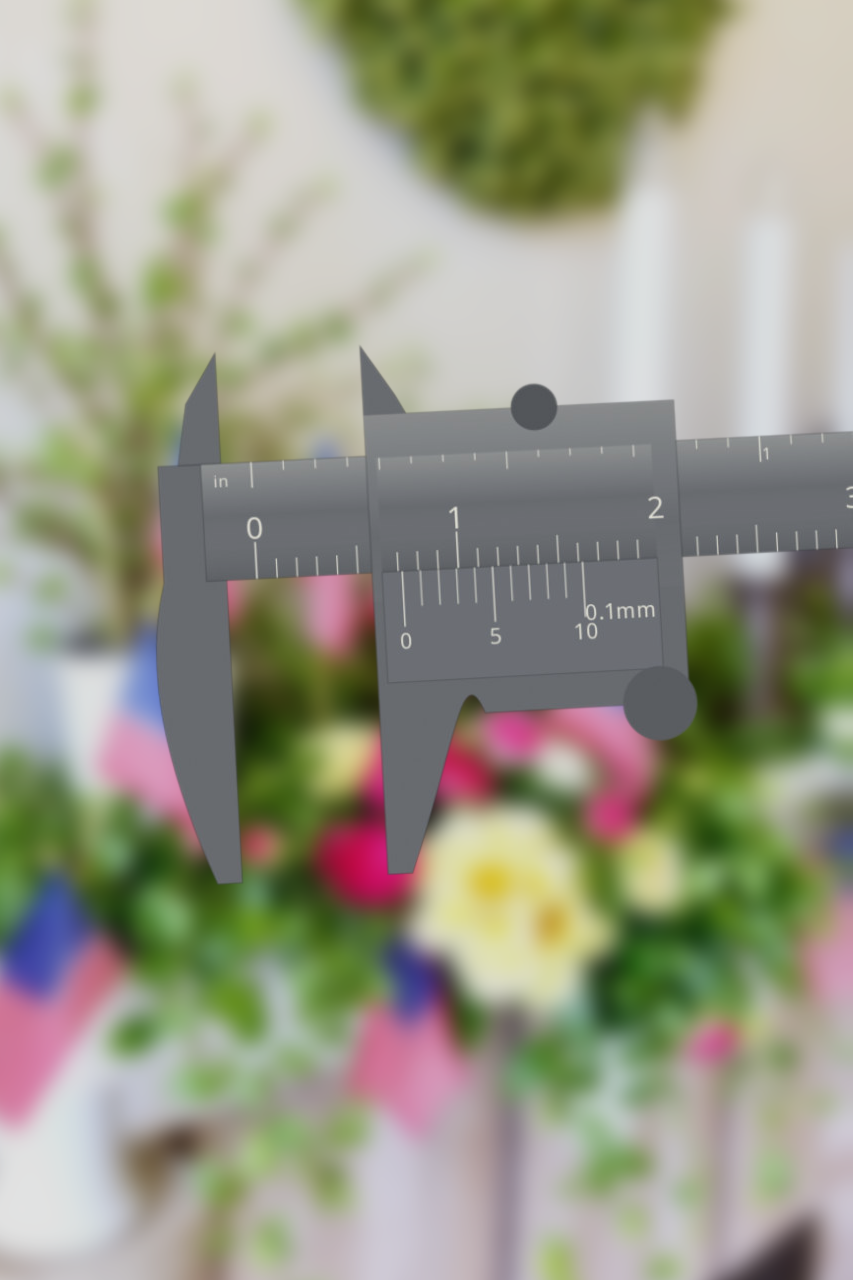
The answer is 7.2 mm
